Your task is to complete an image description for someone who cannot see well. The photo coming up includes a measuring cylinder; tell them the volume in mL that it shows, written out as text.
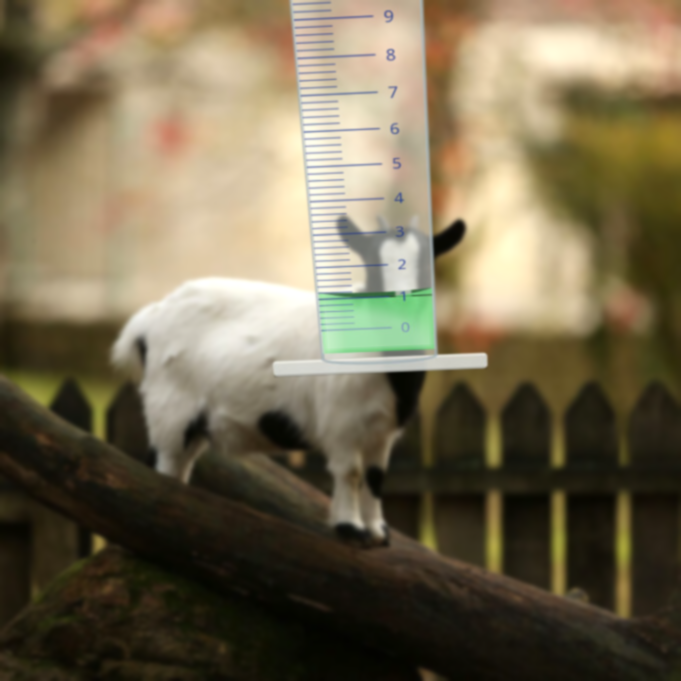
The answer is 1 mL
